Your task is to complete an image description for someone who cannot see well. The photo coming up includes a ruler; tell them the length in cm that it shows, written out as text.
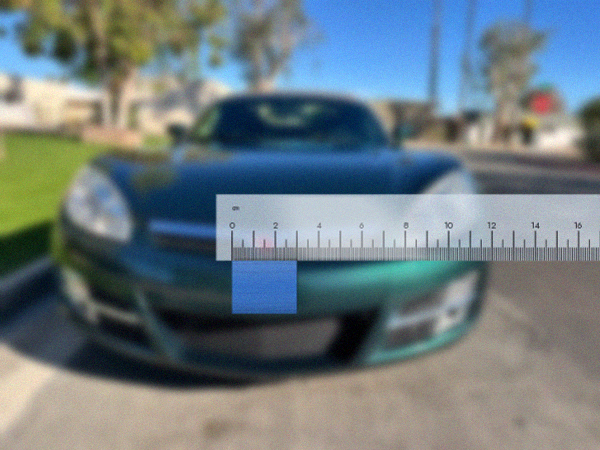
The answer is 3 cm
